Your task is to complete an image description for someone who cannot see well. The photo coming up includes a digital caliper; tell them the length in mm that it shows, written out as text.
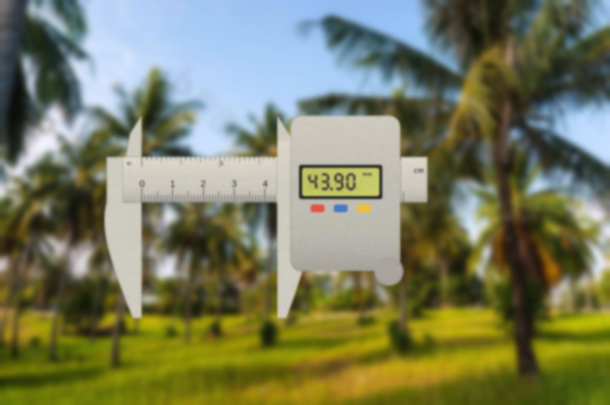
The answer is 43.90 mm
